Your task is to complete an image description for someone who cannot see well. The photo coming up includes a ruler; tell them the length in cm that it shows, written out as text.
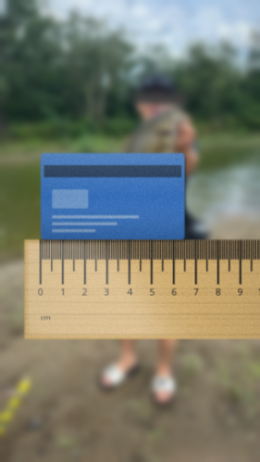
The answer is 6.5 cm
